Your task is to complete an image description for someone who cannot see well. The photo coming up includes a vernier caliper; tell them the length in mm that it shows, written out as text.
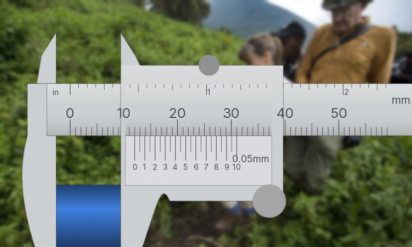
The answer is 12.0 mm
